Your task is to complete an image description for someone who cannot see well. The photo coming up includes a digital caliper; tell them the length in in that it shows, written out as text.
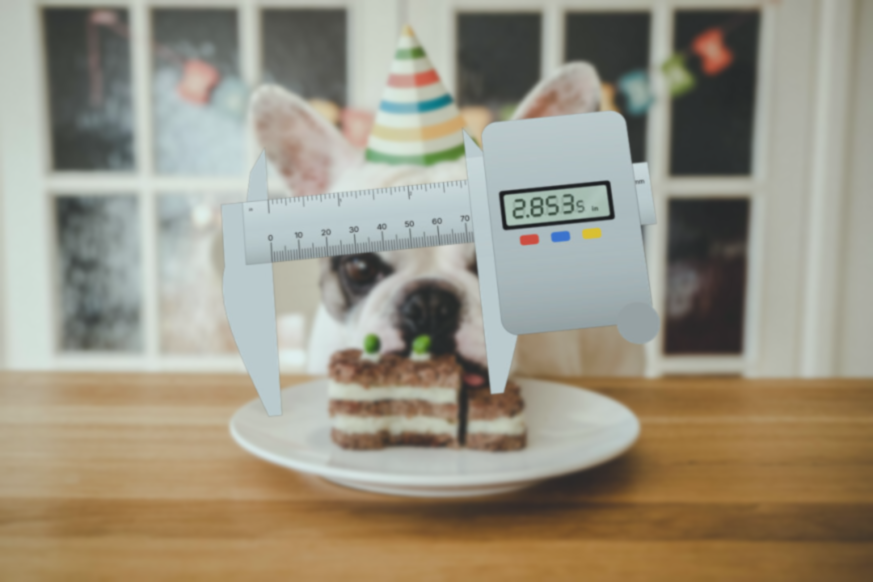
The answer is 2.8535 in
